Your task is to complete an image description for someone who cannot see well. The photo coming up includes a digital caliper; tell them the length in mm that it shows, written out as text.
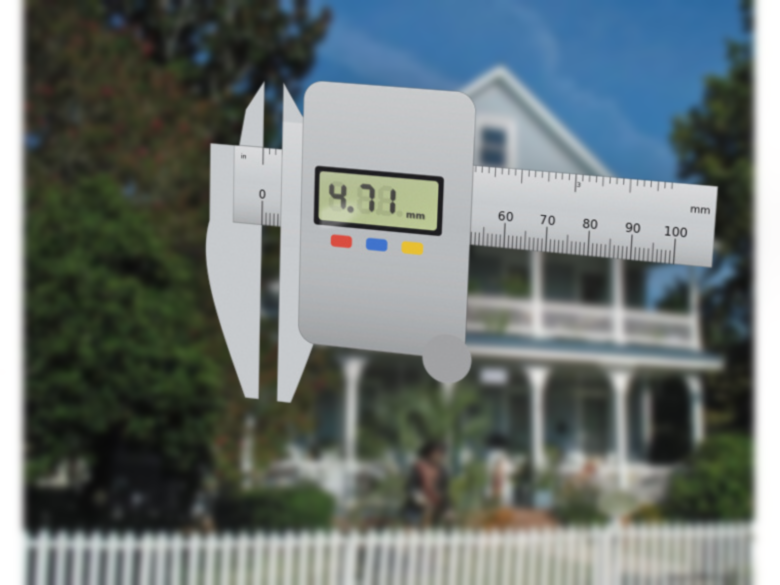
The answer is 4.71 mm
